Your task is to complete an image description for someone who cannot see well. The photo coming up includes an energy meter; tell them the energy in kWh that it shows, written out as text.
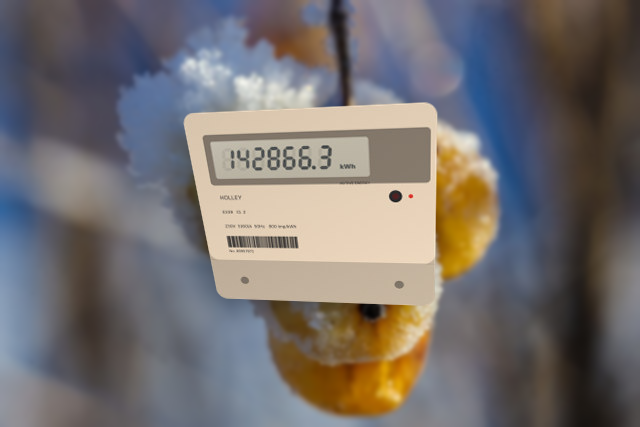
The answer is 142866.3 kWh
